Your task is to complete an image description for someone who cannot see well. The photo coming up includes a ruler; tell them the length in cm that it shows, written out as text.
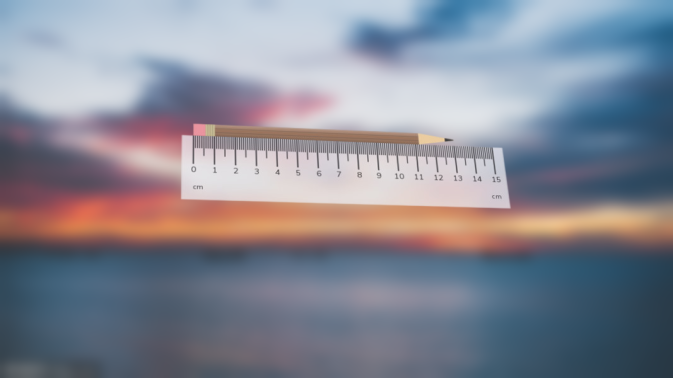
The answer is 13 cm
